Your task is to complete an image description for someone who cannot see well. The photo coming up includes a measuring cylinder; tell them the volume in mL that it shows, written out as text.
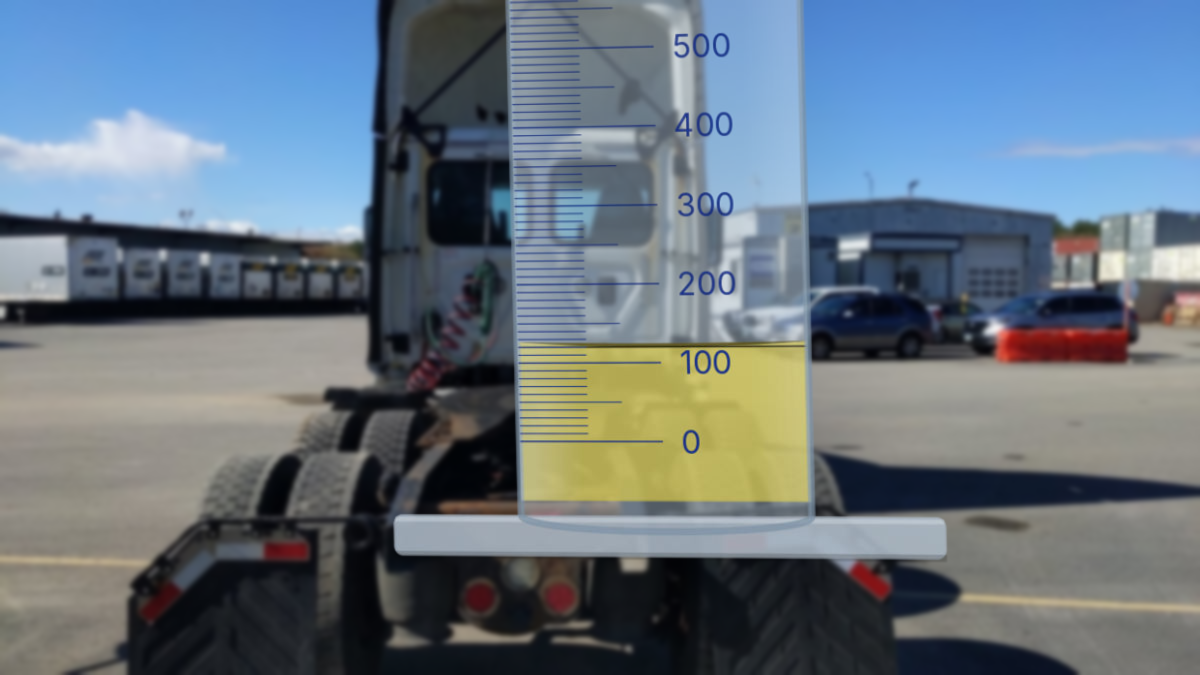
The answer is 120 mL
